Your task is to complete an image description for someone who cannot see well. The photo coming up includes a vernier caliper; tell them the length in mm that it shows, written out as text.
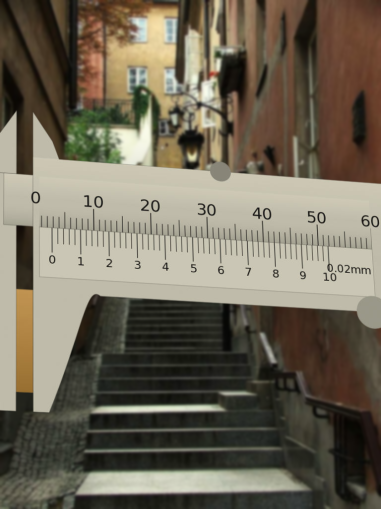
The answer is 2.8 mm
